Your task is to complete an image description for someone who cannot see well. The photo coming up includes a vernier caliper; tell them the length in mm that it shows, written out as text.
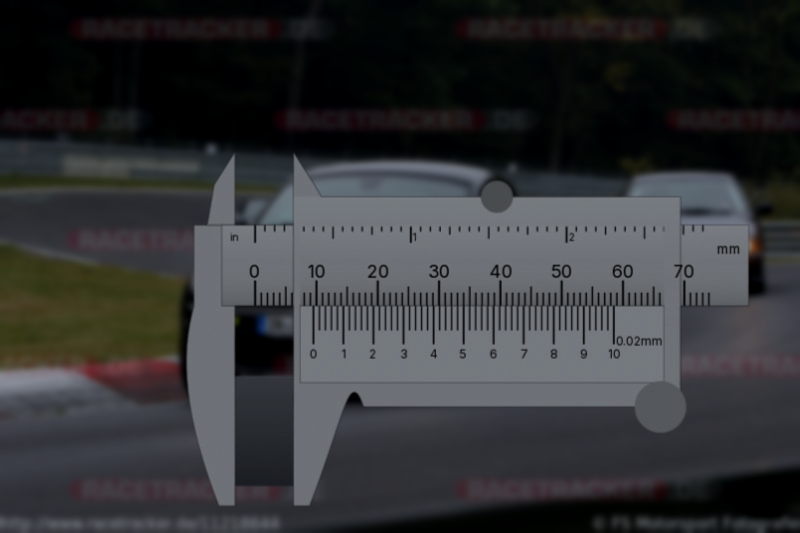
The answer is 9.5 mm
